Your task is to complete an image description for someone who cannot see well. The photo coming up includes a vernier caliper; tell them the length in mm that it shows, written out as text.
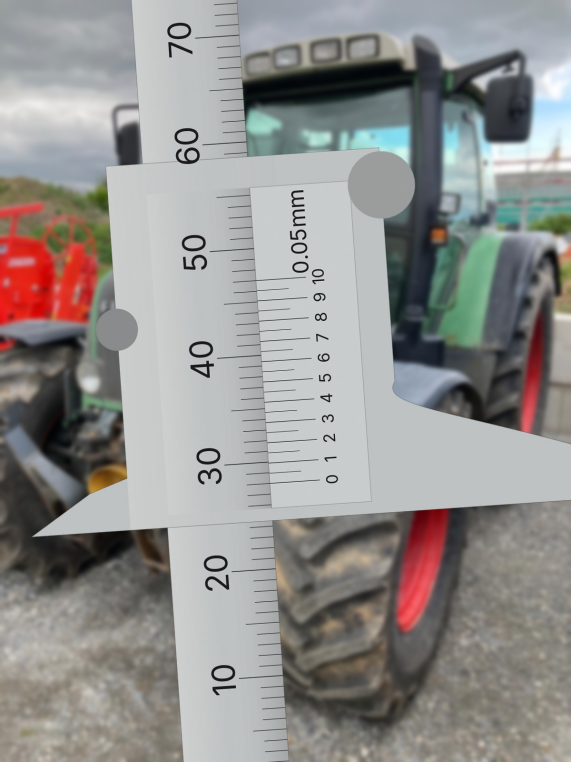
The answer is 28.0 mm
